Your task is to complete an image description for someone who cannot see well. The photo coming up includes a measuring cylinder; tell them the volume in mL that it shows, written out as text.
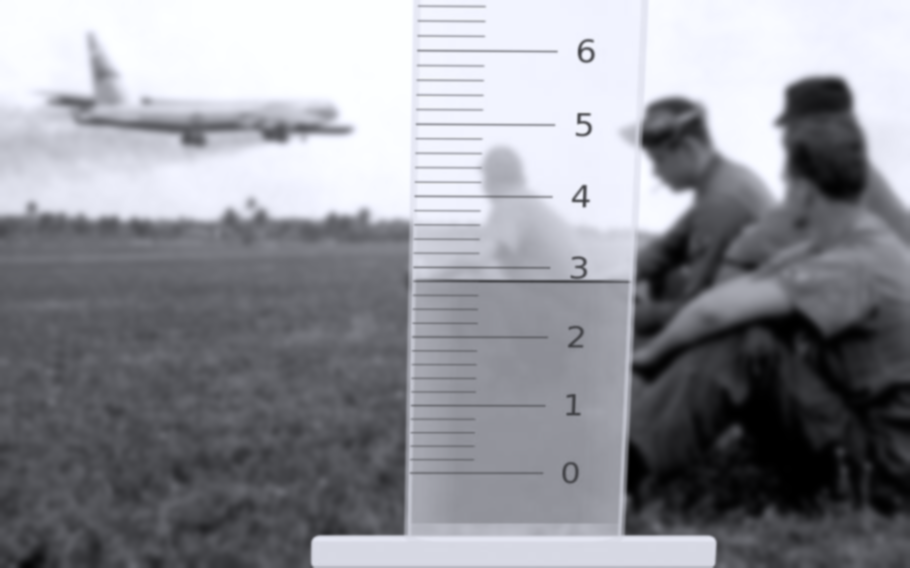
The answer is 2.8 mL
